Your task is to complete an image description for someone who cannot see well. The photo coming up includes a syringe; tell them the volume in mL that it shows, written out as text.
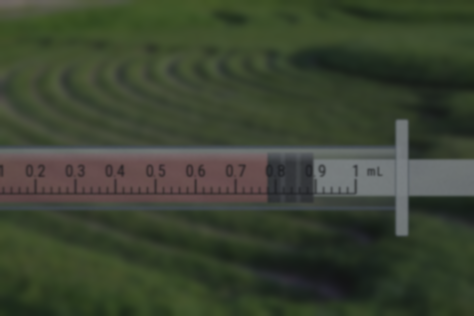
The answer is 0.78 mL
